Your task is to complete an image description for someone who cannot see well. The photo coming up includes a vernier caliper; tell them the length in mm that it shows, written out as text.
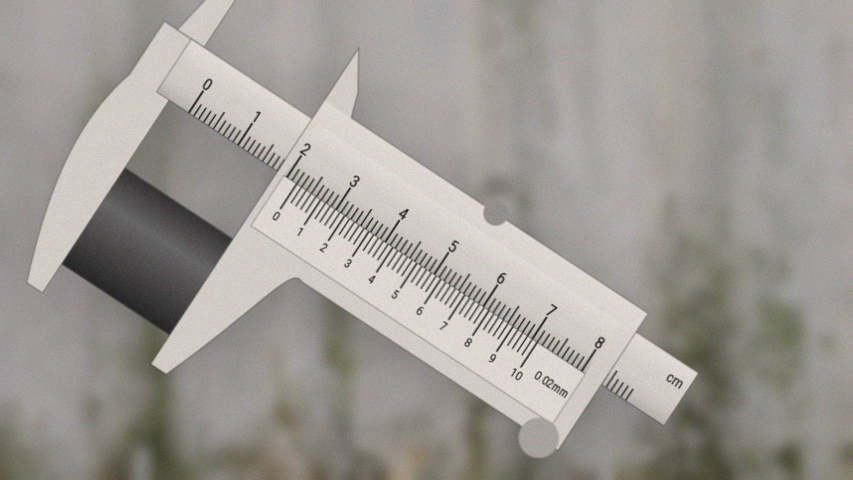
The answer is 22.0 mm
